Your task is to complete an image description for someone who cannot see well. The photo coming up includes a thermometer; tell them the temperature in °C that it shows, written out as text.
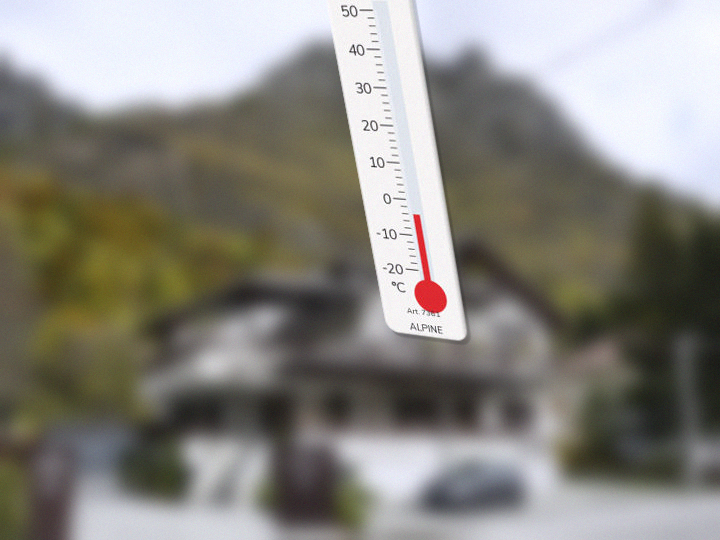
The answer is -4 °C
